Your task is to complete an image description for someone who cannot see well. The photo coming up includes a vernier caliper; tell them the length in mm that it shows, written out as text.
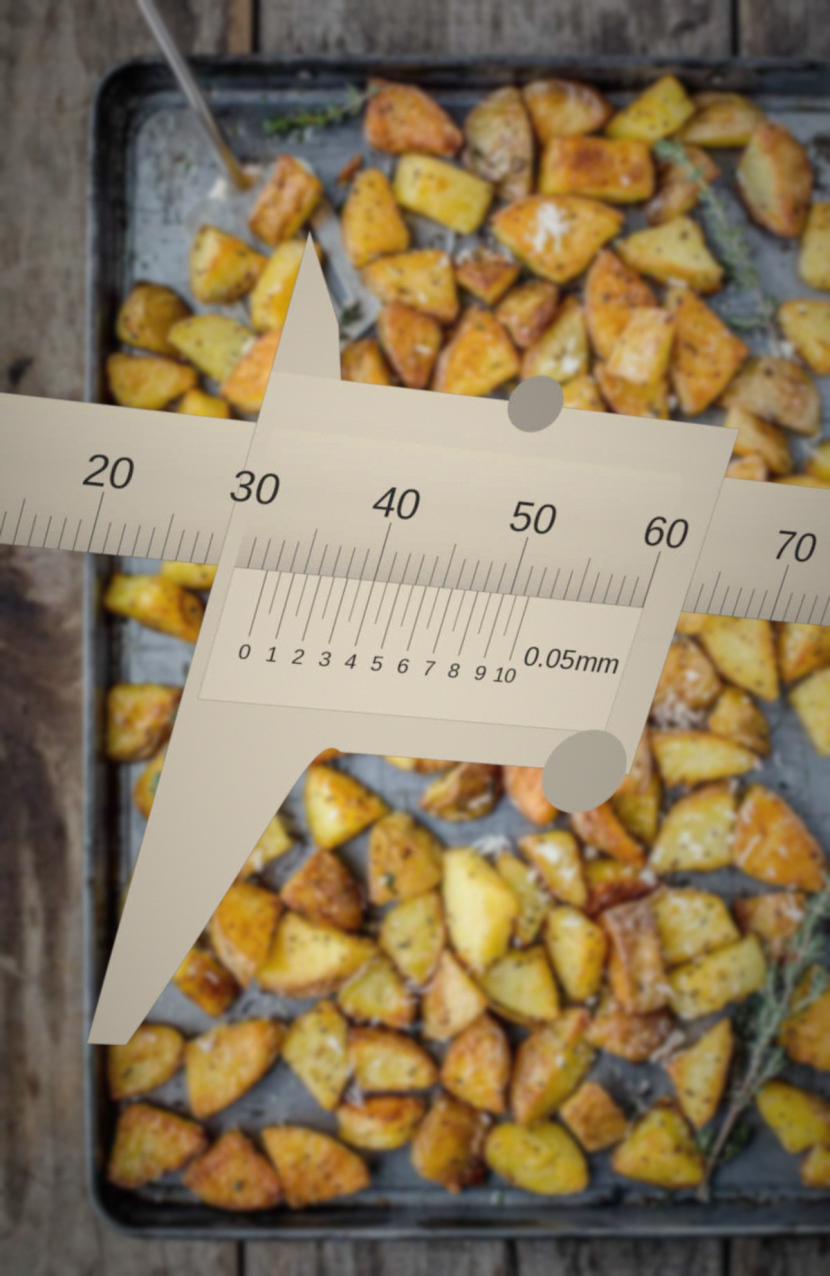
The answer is 32.4 mm
